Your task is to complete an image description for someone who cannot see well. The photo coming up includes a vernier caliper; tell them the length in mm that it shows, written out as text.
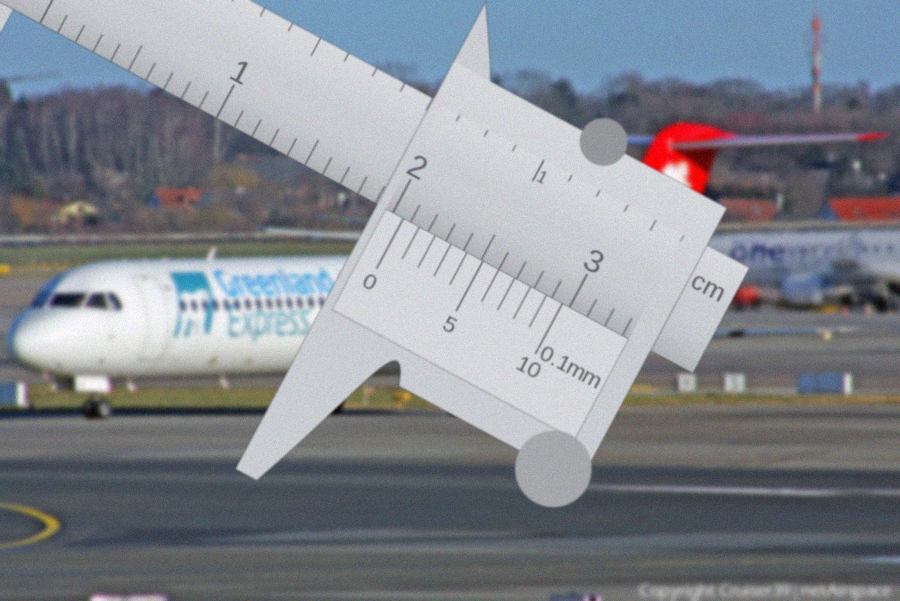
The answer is 20.6 mm
